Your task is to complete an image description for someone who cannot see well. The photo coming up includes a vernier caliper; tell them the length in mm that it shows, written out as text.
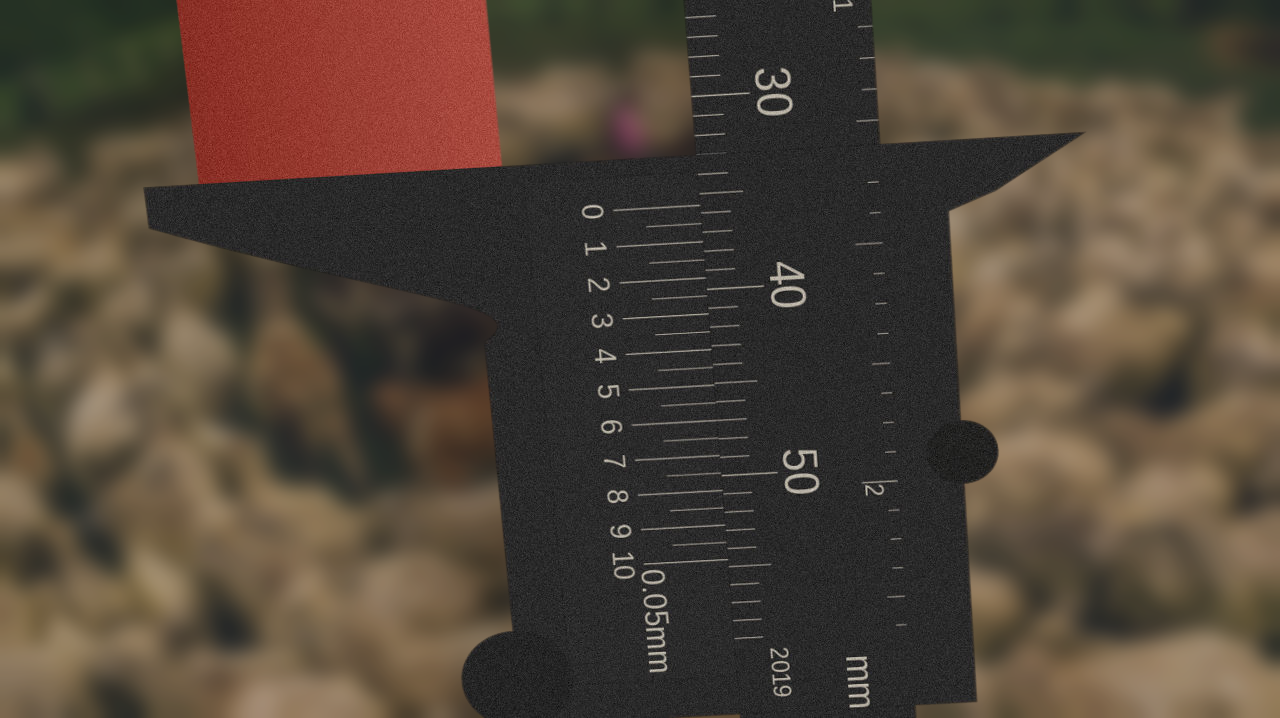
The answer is 35.6 mm
